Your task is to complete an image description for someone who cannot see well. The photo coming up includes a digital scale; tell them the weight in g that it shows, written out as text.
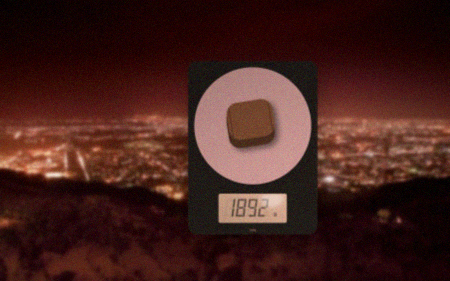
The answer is 1892 g
